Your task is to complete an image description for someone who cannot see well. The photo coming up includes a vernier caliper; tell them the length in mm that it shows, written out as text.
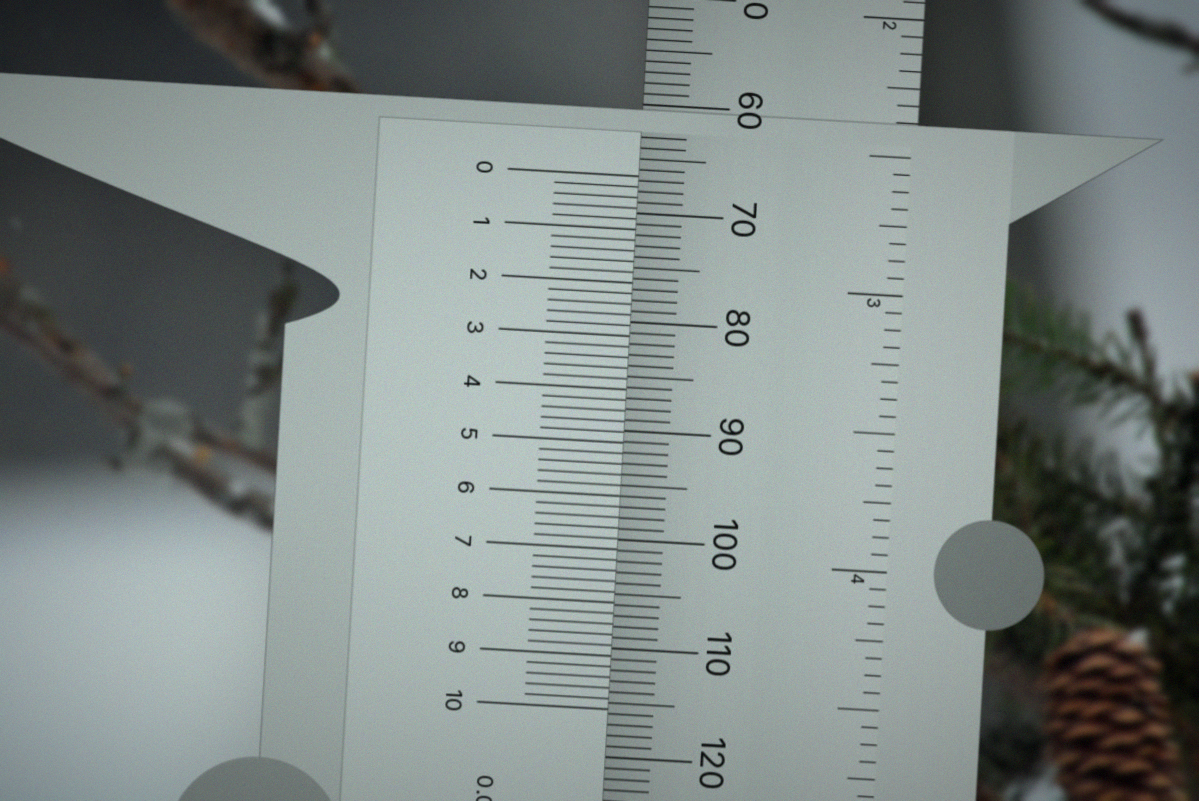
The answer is 66.6 mm
